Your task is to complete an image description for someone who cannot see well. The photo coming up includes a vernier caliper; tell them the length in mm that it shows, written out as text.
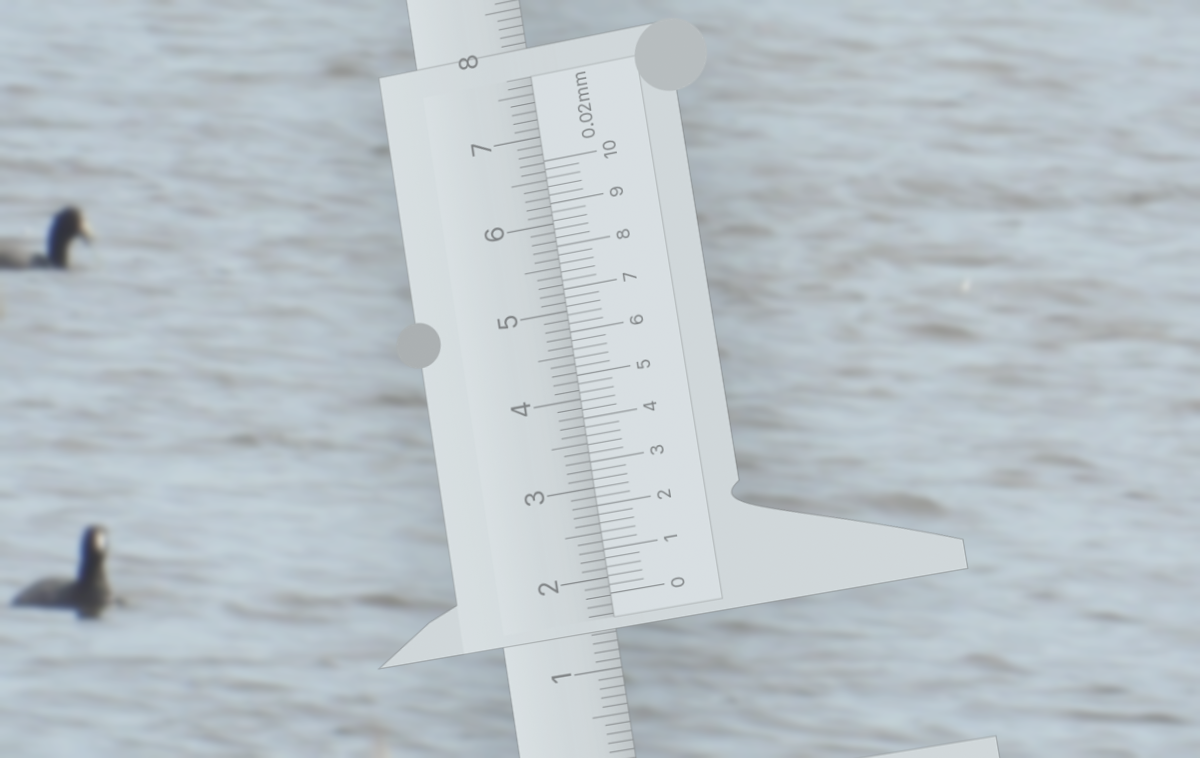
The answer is 18.2 mm
